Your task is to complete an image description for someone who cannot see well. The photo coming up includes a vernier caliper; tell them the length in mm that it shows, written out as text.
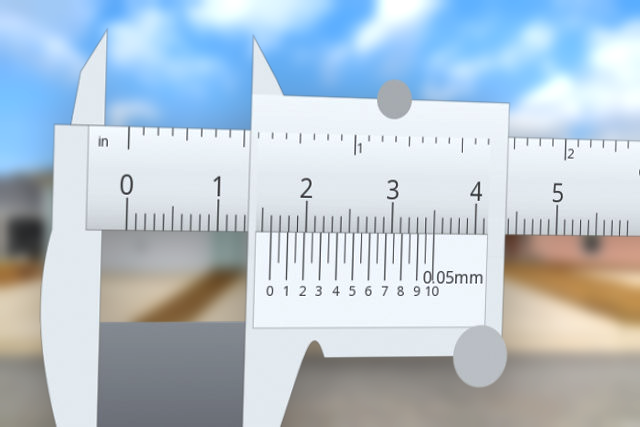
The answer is 16.0 mm
